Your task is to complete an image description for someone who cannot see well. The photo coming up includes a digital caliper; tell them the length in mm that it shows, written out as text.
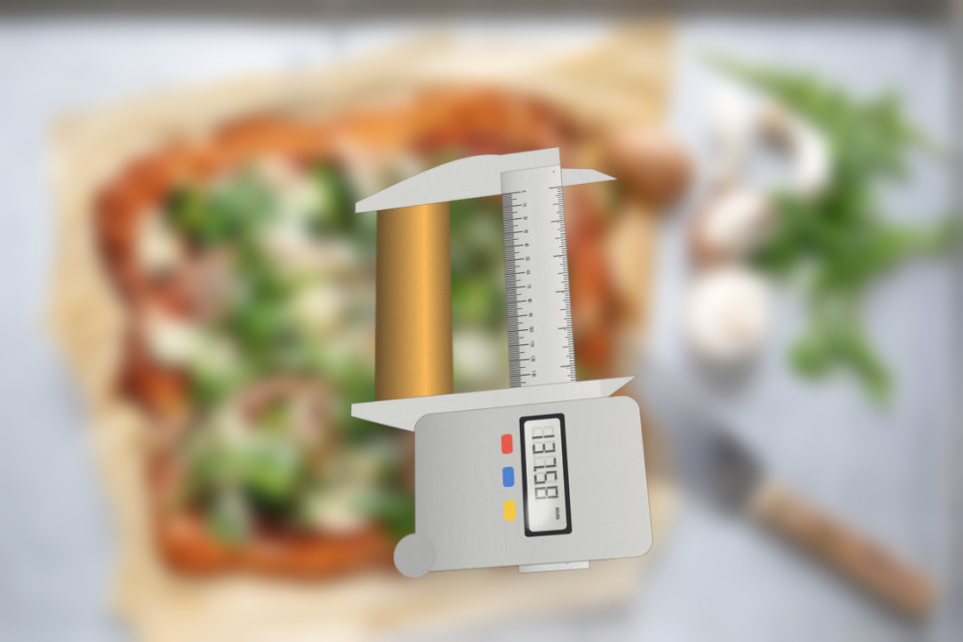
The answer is 137.58 mm
